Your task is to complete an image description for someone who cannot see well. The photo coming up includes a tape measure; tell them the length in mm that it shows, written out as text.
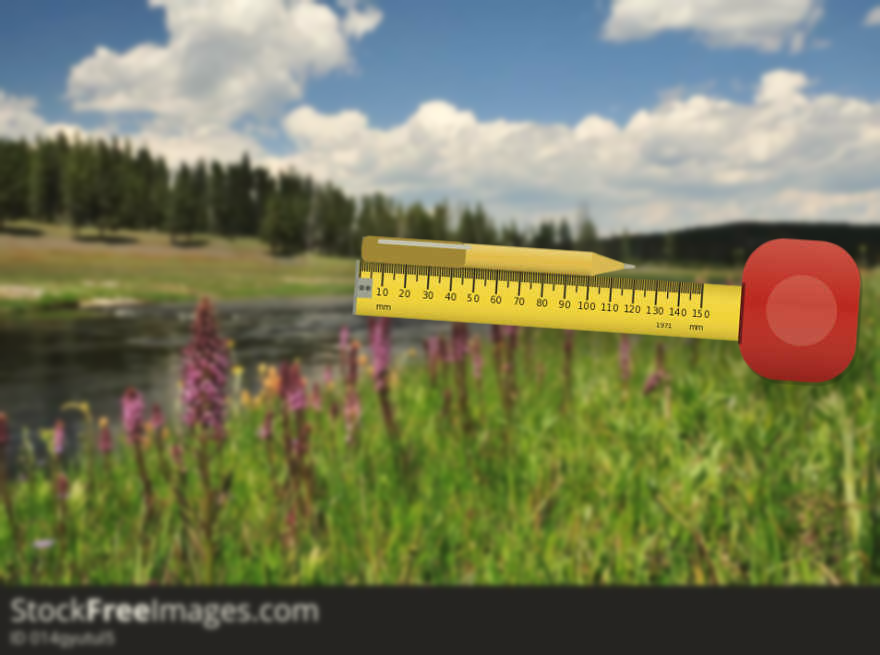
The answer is 120 mm
